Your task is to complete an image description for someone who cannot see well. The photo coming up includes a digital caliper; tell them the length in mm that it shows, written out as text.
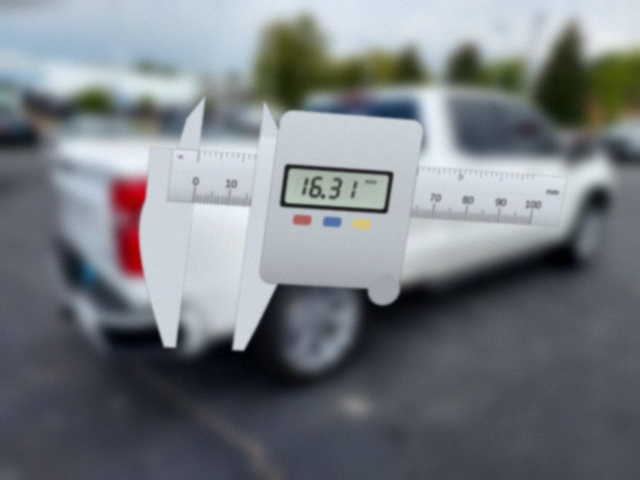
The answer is 16.31 mm
